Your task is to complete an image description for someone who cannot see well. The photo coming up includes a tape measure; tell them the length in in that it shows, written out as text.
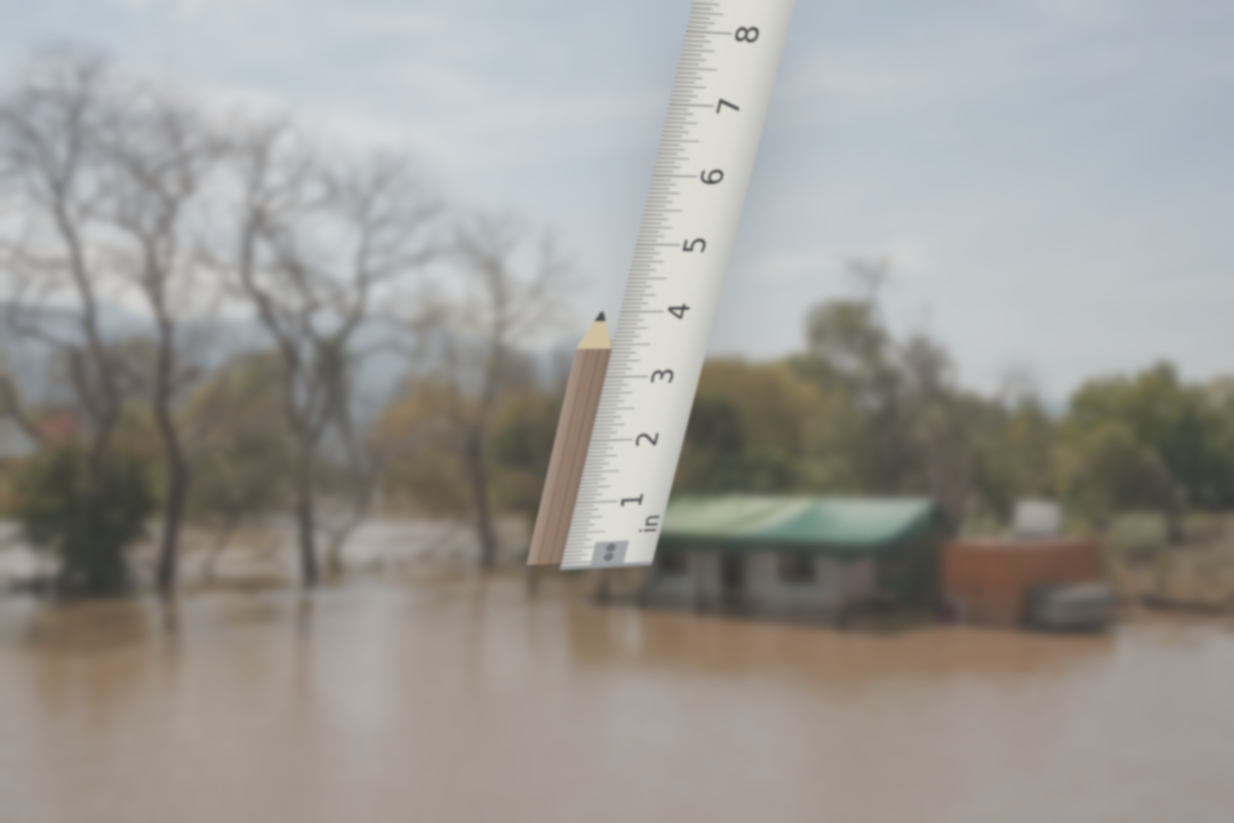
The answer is 4 in
